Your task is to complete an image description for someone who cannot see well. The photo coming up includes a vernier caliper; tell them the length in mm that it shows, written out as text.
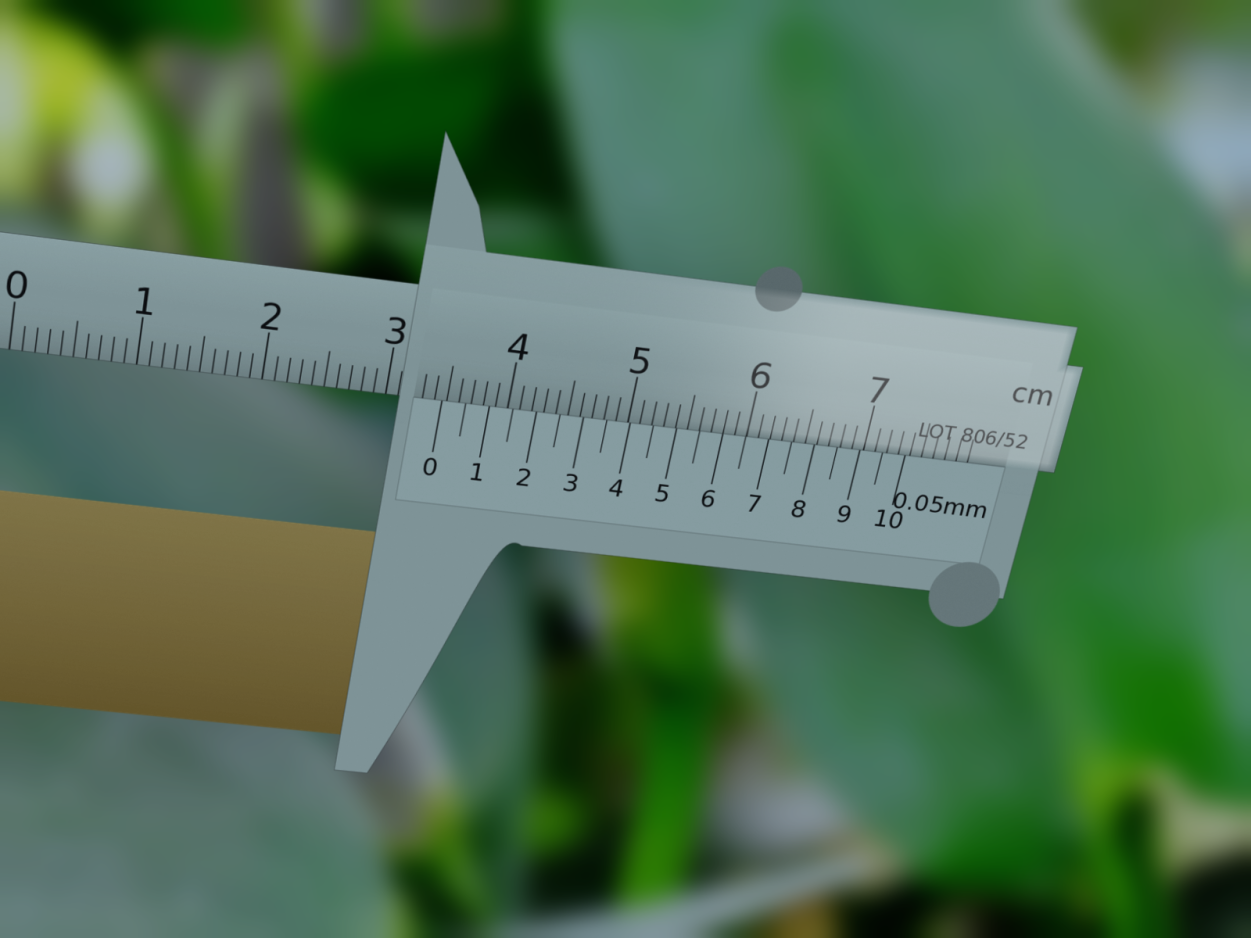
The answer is 34.6 mm
